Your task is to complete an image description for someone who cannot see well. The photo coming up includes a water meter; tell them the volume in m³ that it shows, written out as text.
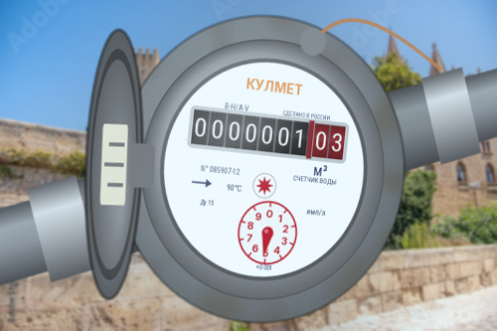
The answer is 1.035 m³
